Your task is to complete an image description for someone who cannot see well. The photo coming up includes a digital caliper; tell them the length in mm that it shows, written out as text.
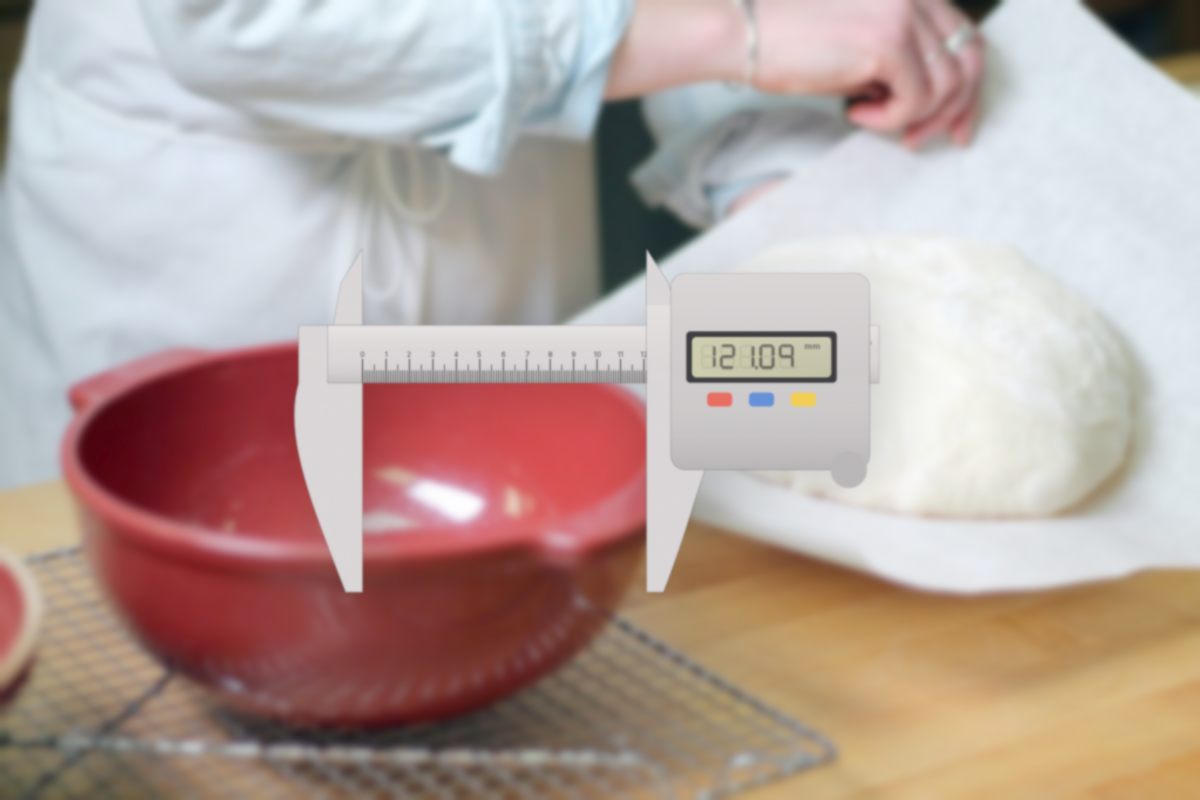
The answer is 121.09 mm
